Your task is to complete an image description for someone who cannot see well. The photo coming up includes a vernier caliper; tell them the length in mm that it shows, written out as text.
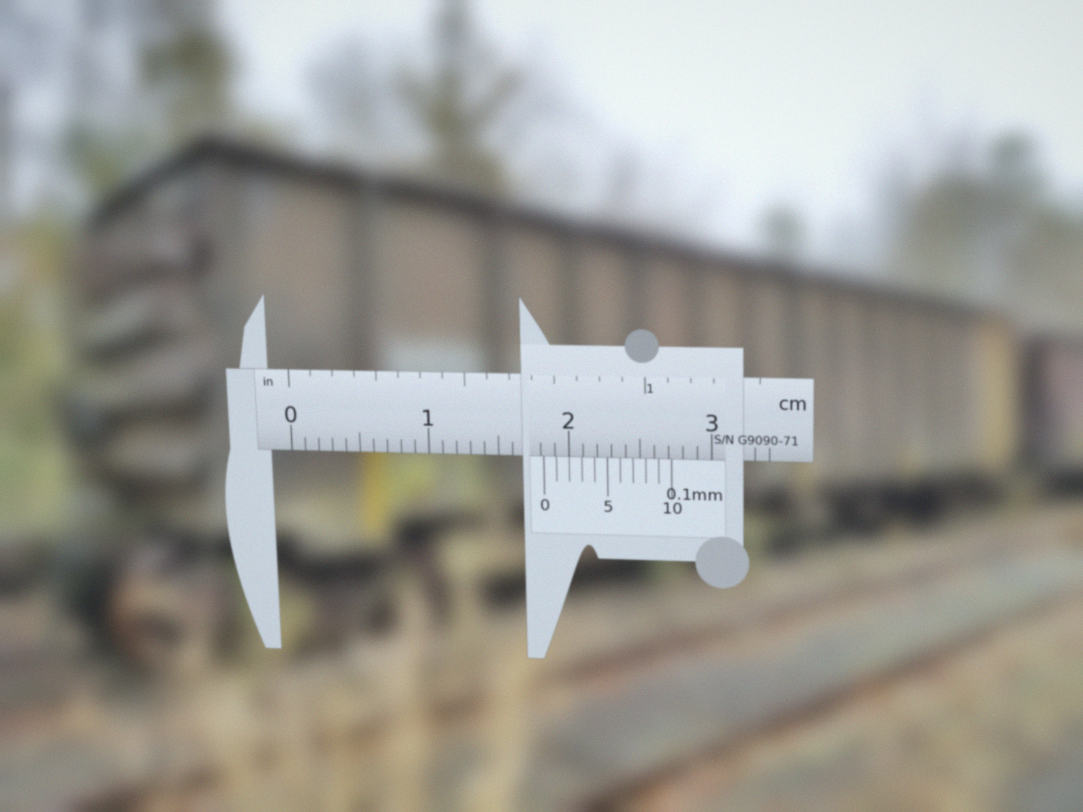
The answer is 18.2 mm
